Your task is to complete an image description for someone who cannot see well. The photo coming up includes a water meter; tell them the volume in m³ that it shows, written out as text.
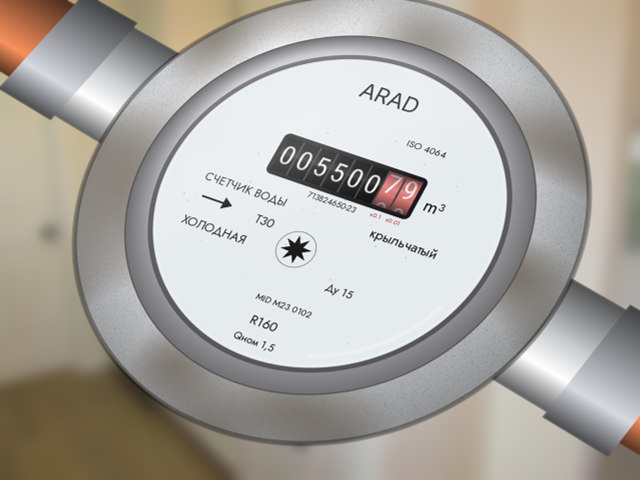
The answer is 5500.79 m³
